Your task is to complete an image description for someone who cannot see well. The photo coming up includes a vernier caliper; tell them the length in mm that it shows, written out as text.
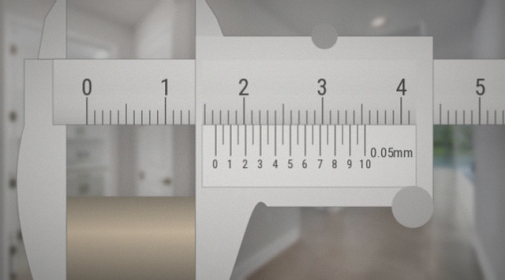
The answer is 16.4 mm
